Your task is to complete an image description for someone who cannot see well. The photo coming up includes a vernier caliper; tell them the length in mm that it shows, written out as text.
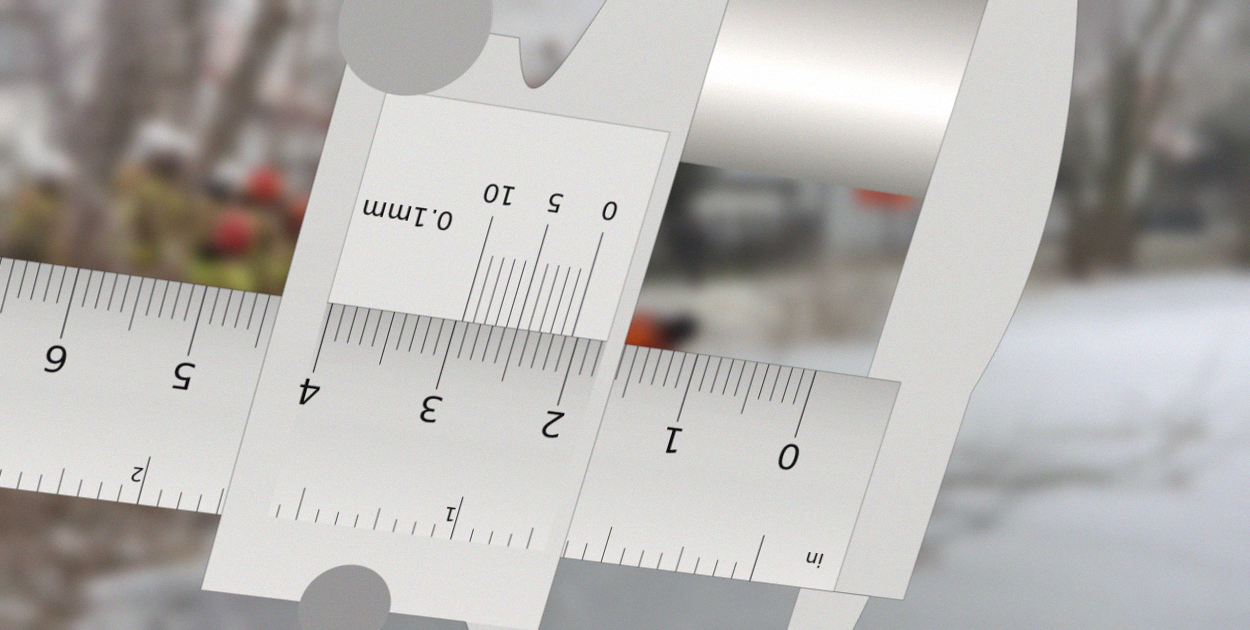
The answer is 20.5 mm
